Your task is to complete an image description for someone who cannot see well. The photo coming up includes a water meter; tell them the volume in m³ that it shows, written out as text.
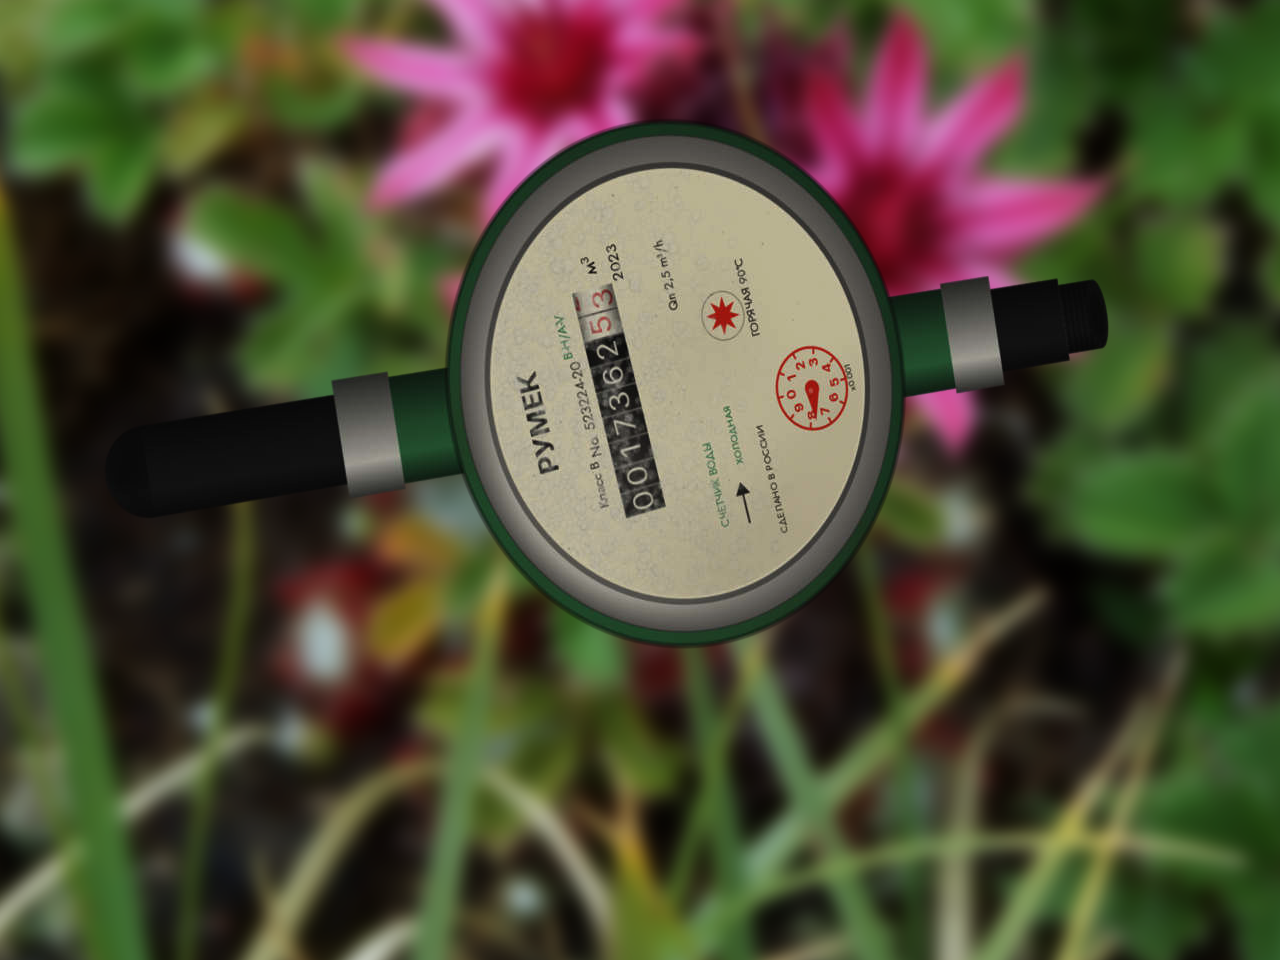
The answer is 17362.527 m³
